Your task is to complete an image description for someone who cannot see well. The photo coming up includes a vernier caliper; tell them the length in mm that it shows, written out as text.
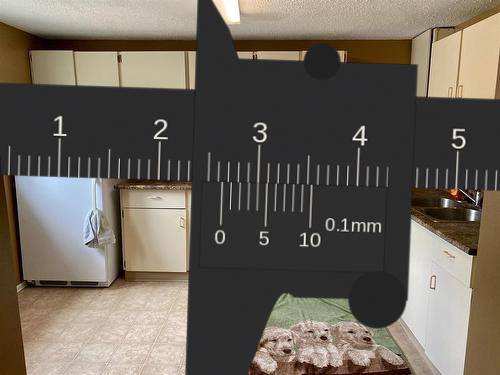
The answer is 26.4 mm
